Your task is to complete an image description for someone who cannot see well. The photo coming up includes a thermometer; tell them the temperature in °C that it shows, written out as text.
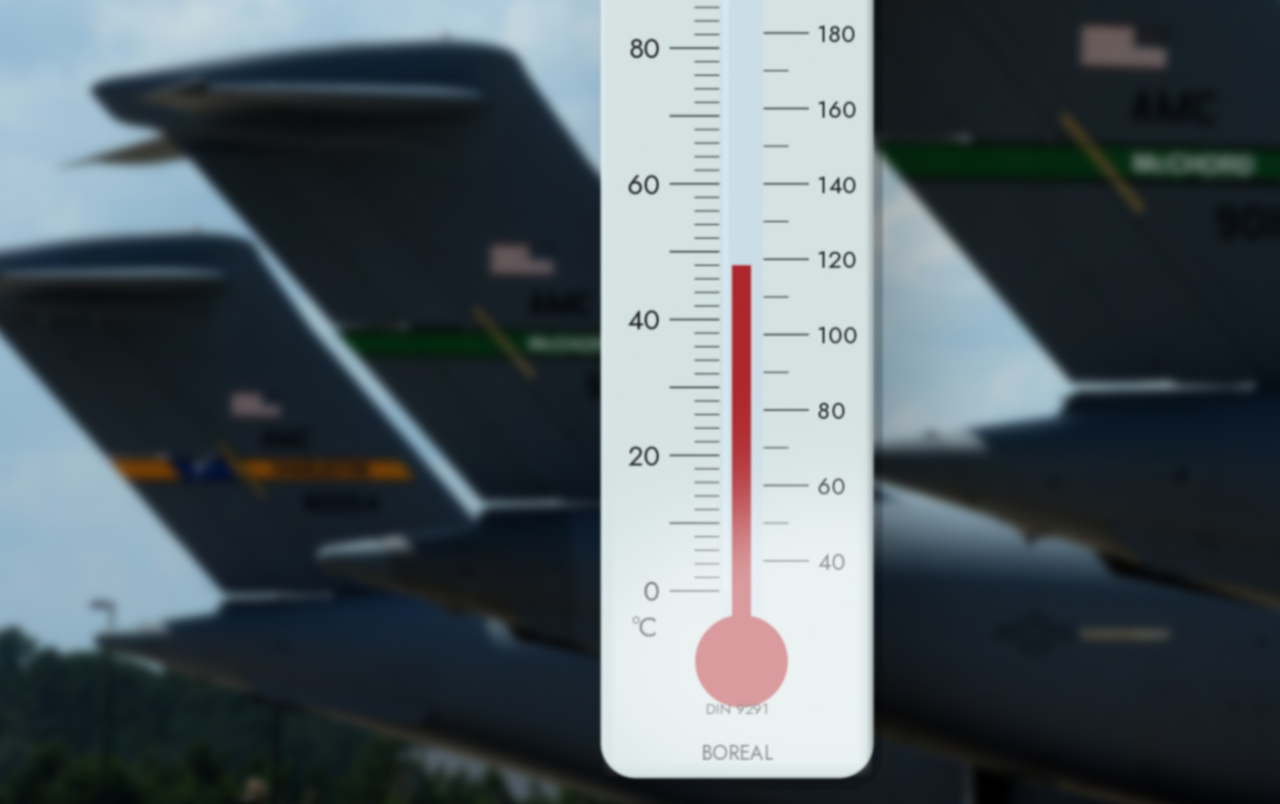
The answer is 48 °C
